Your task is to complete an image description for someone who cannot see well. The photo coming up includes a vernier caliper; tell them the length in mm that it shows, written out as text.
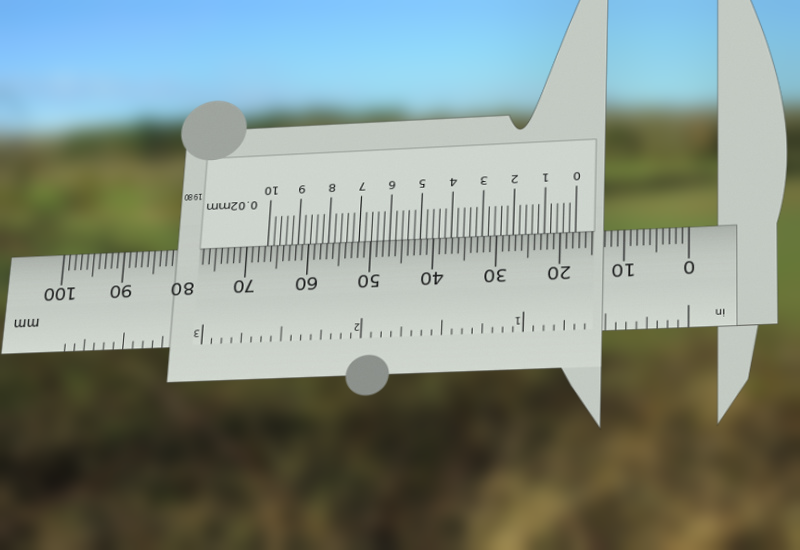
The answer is 17.6 mm
